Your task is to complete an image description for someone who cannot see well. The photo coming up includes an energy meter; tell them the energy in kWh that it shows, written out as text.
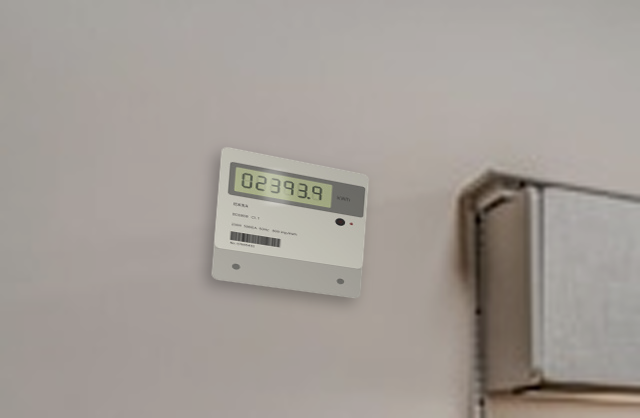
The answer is 2393.9 kWh
